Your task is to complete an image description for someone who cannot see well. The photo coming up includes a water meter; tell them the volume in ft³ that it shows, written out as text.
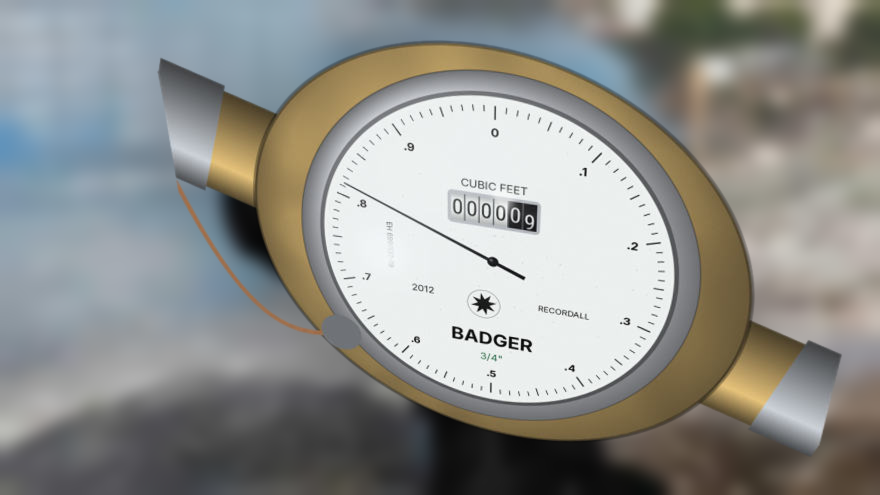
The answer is 8.81 ft³
